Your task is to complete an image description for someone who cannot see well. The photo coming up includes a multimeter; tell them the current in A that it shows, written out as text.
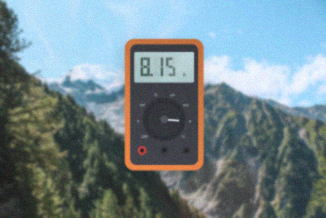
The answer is 8.15 A
